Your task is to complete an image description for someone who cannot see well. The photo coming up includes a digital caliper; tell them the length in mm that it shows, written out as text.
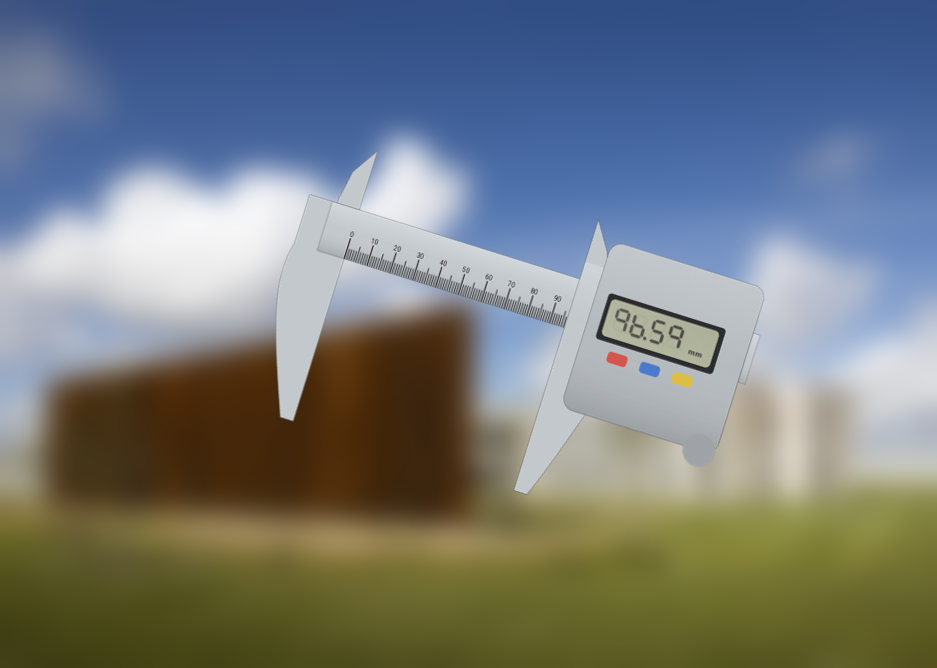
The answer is 96.59 mm
